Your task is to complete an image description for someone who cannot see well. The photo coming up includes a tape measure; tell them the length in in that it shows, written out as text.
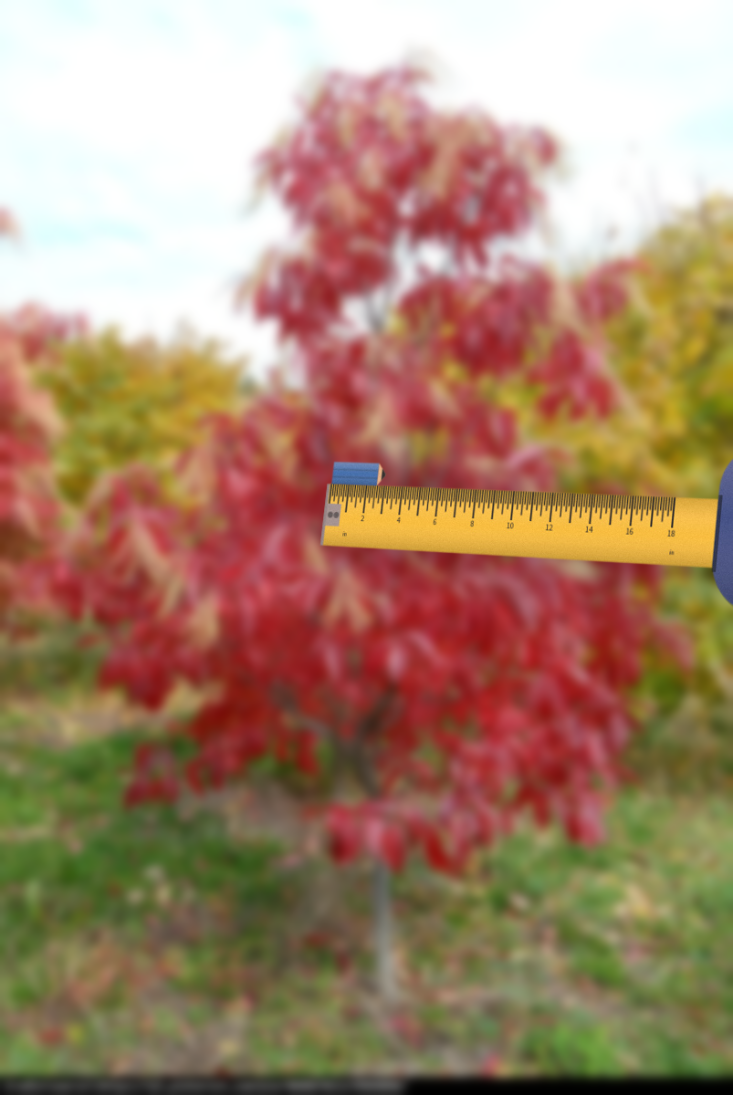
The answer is 3 in
